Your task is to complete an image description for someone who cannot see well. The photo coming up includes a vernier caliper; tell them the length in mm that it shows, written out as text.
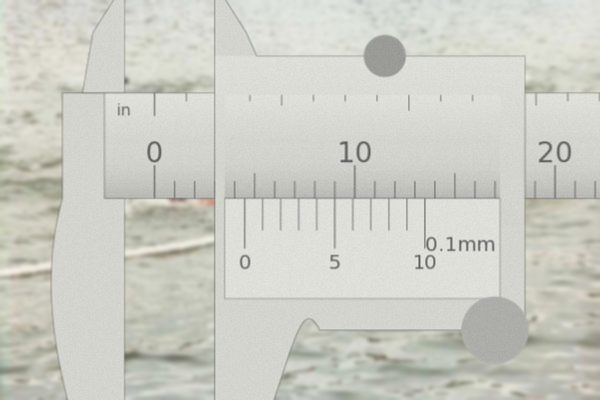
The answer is 4.5 mm
